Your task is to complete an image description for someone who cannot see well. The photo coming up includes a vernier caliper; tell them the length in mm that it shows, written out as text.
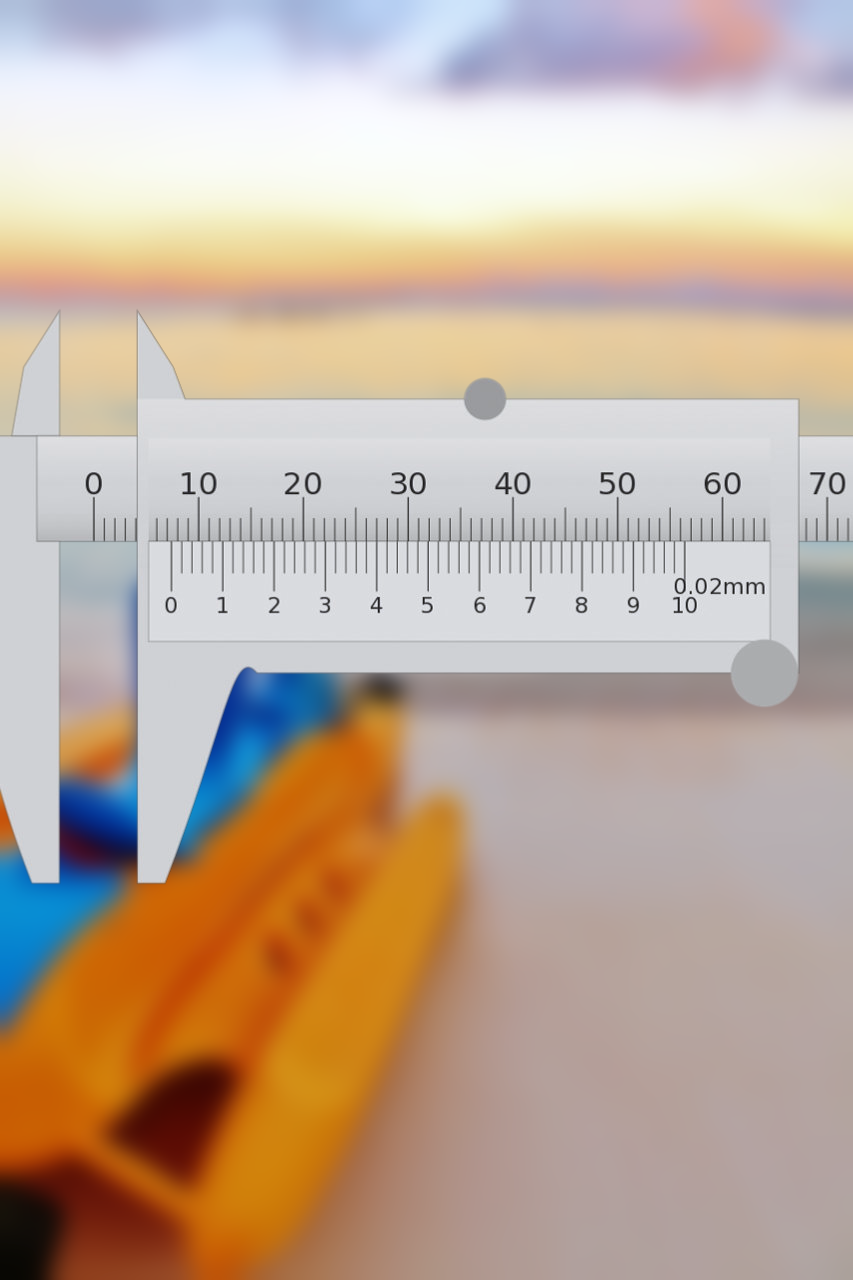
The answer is 7.4 mm
